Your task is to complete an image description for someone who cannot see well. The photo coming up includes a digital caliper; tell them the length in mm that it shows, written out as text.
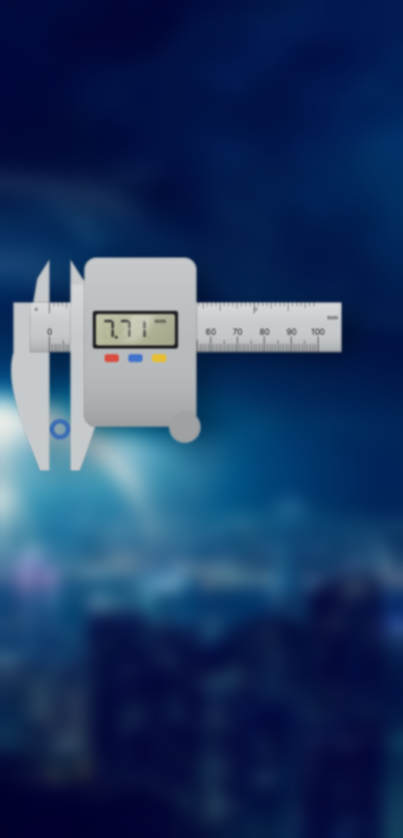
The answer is 7.71 mm
